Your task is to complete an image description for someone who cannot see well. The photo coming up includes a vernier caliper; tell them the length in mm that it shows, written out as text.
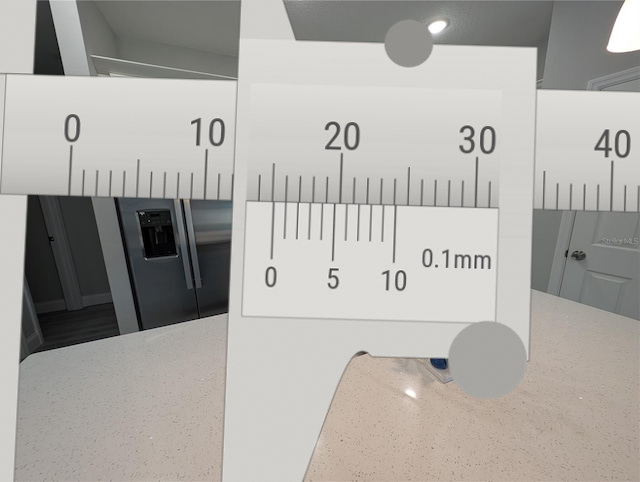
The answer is 15.1 mm
